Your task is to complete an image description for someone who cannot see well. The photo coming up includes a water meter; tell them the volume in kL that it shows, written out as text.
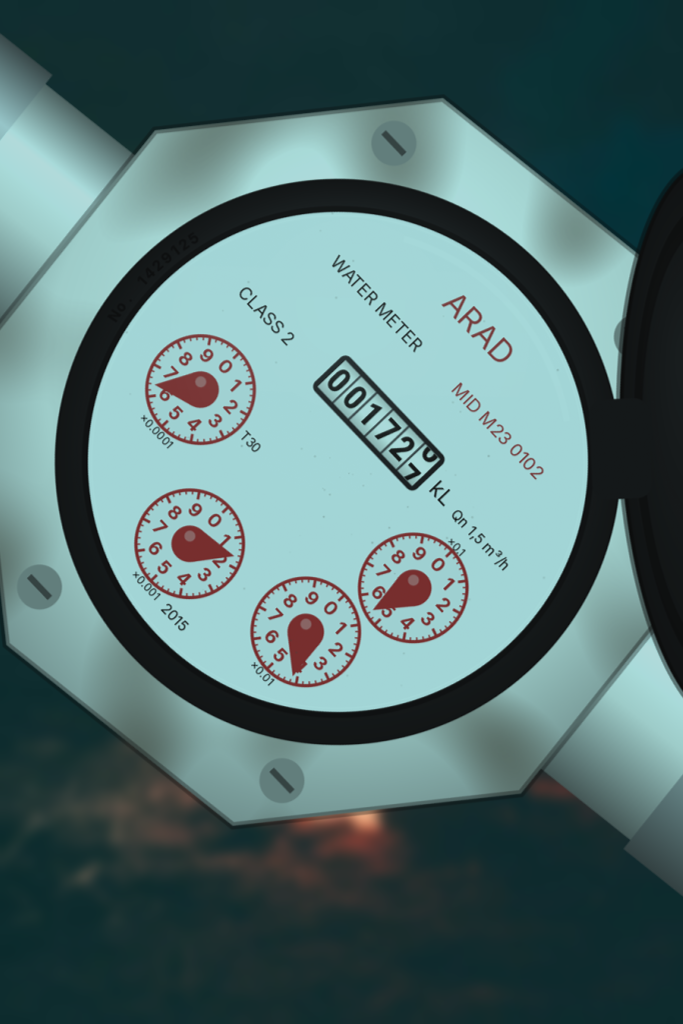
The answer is 1726.5416 kL
